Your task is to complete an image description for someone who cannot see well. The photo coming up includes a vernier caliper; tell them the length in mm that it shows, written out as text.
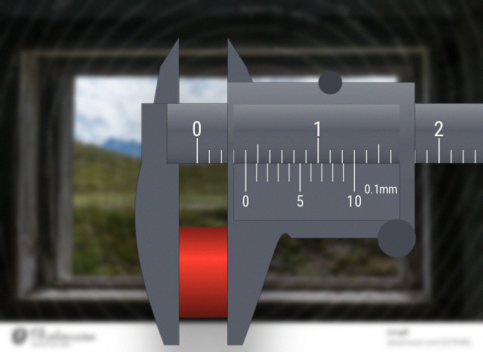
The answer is 4.0 mm
